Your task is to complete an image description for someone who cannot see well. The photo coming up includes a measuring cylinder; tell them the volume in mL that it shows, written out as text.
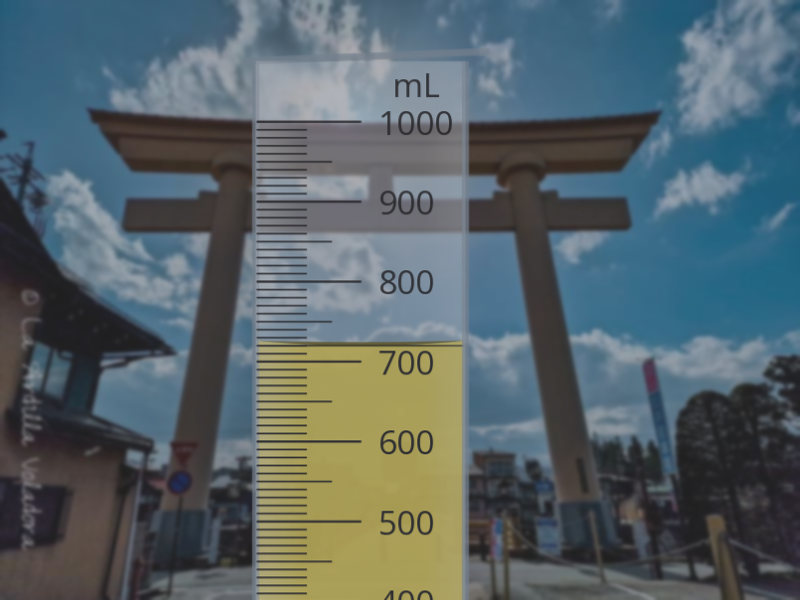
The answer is 720 mL
